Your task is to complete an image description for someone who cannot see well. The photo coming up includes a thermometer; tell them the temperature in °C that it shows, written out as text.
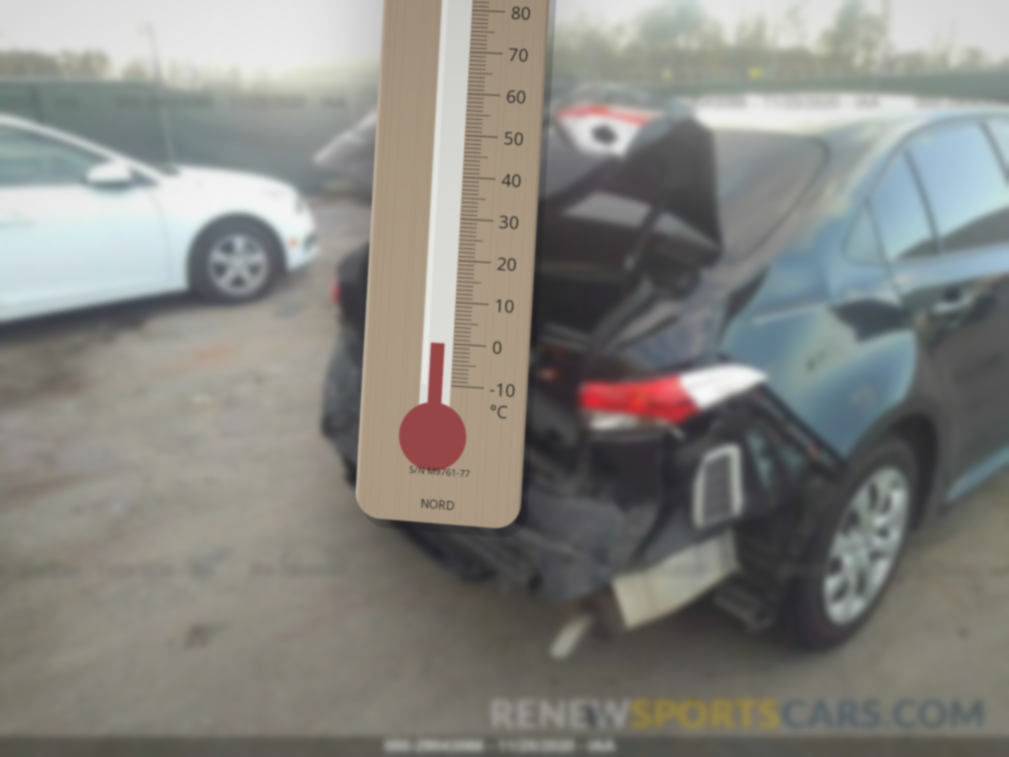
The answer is 0 °C
